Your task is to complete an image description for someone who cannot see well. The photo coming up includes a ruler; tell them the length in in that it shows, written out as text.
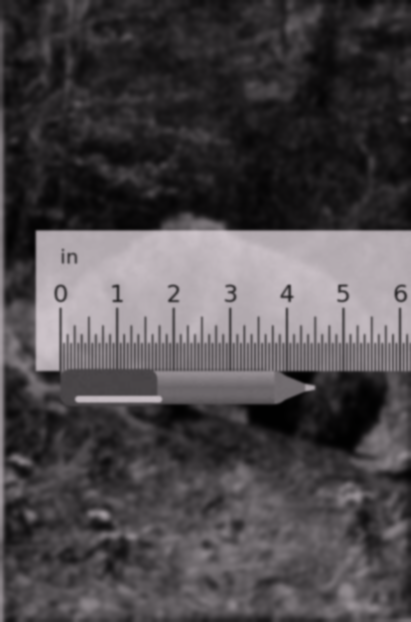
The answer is 4.5 in
